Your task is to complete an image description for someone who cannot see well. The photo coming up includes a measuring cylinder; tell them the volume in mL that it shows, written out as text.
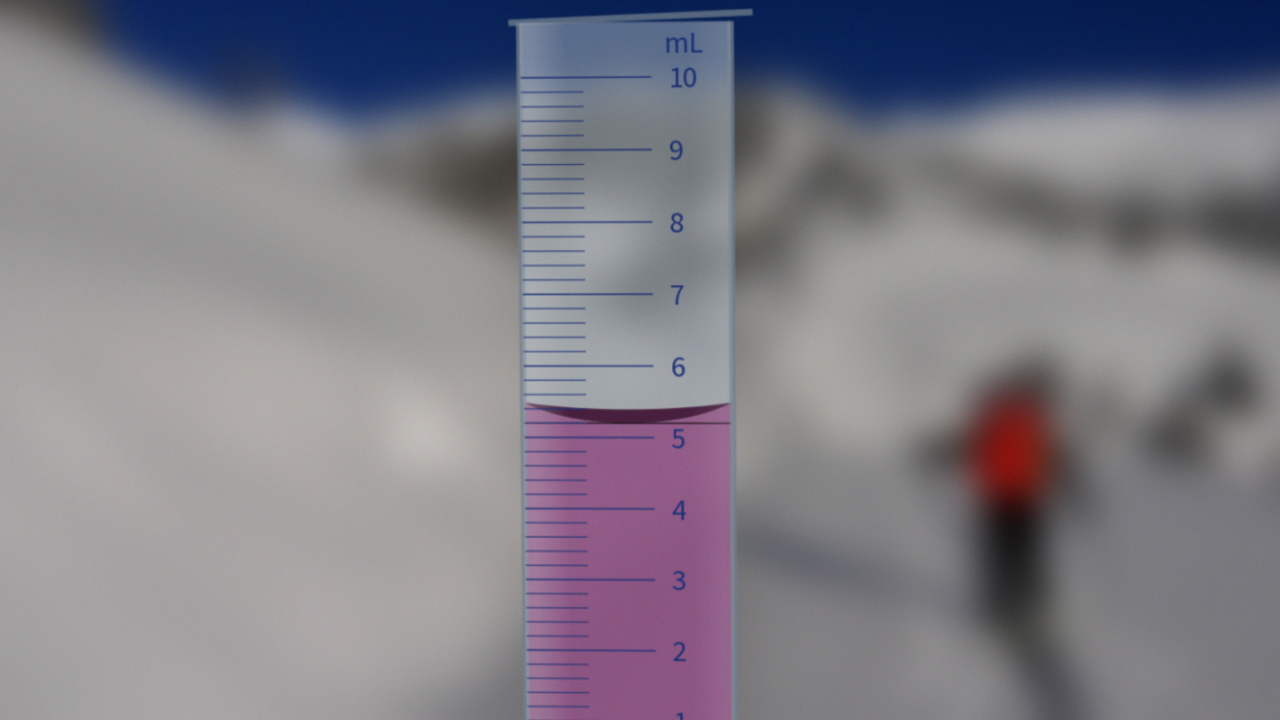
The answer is 5.2 mL
